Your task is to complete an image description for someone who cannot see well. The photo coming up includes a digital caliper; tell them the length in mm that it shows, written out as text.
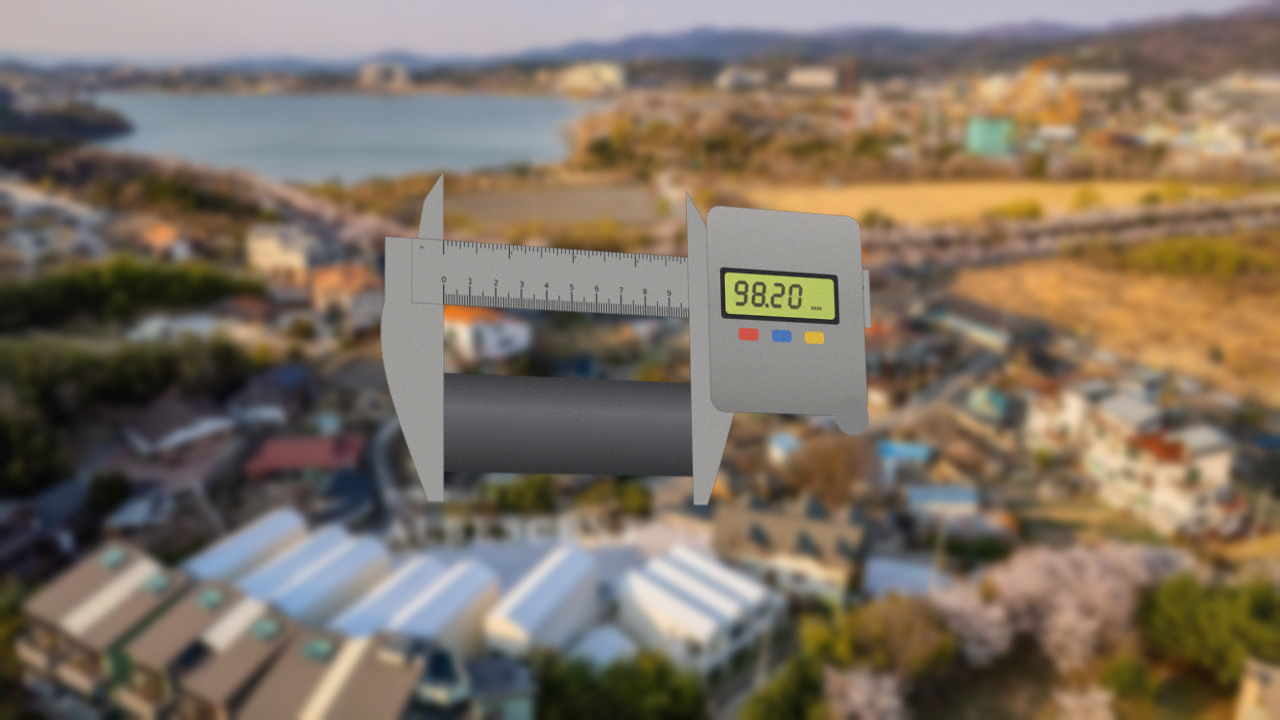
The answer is 98.20 mm
